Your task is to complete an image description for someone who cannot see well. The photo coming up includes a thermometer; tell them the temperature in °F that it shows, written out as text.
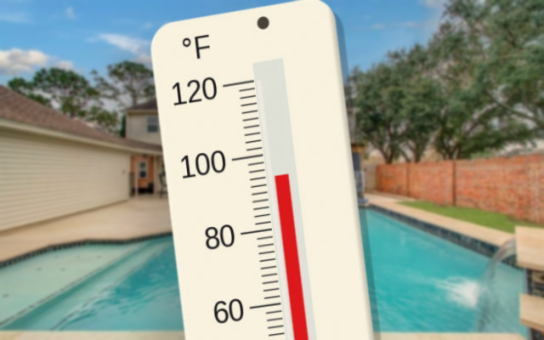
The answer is 94 °F
